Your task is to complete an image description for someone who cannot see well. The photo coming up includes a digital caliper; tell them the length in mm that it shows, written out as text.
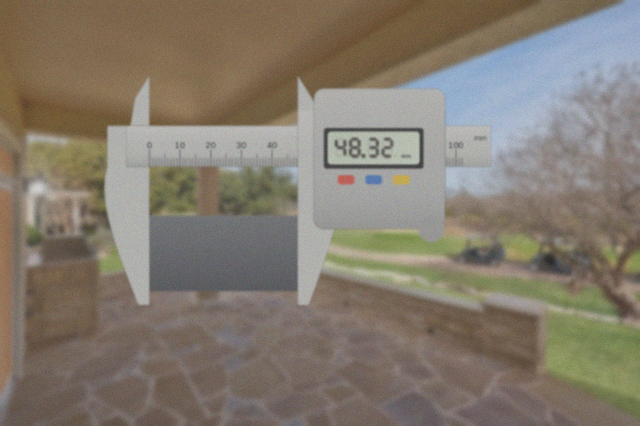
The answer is 48.32 mm
